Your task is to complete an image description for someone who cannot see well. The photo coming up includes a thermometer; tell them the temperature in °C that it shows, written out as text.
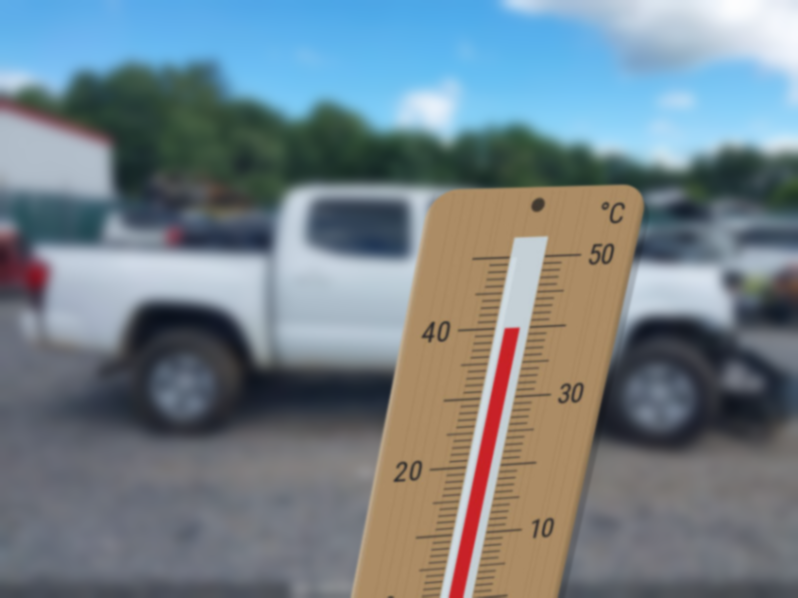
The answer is 40 °C
